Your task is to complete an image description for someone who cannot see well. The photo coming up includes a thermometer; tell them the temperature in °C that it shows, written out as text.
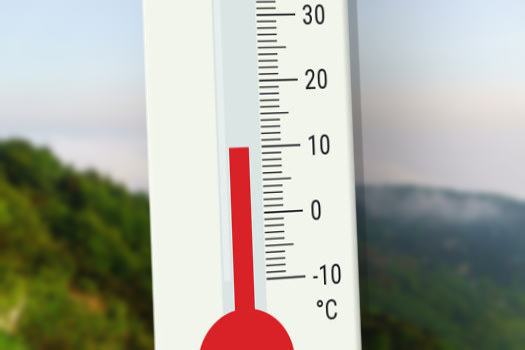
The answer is 10 °C
